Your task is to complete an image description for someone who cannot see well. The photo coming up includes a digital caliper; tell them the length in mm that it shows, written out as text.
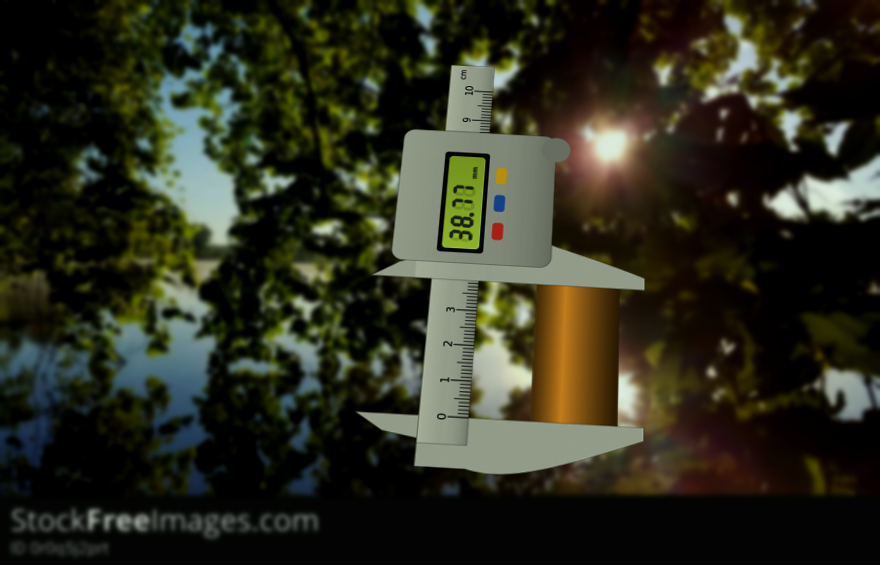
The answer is 38.77 mm
